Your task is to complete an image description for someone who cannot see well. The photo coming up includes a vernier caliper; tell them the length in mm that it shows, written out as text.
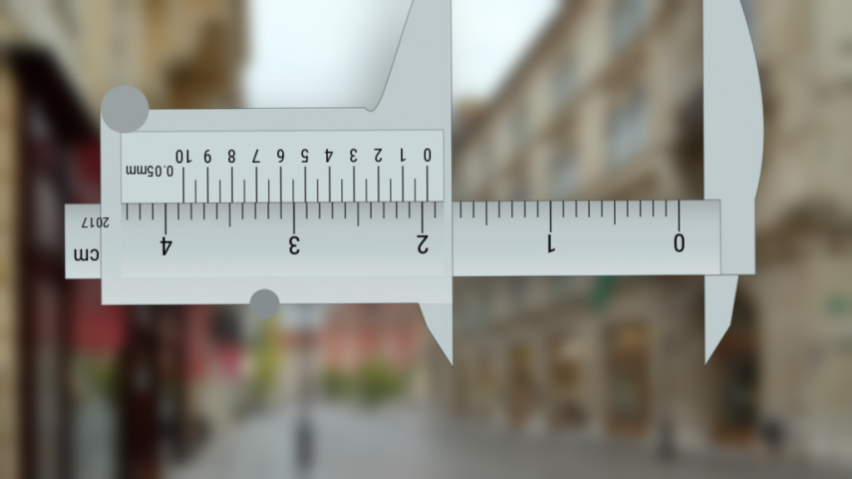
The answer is 19.6 mm
